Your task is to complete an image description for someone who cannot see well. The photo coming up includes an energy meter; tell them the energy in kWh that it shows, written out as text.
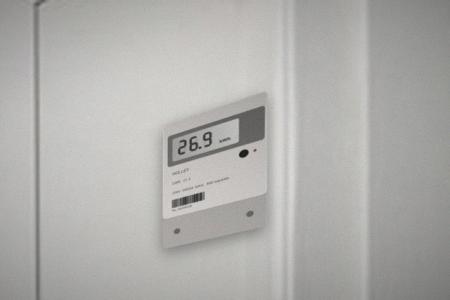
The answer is 26.9 kWh
